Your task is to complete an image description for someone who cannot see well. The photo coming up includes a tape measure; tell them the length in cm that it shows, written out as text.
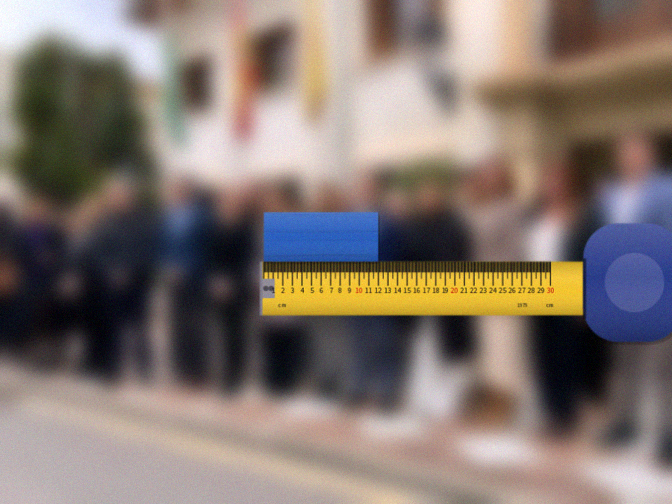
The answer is 12 cm
